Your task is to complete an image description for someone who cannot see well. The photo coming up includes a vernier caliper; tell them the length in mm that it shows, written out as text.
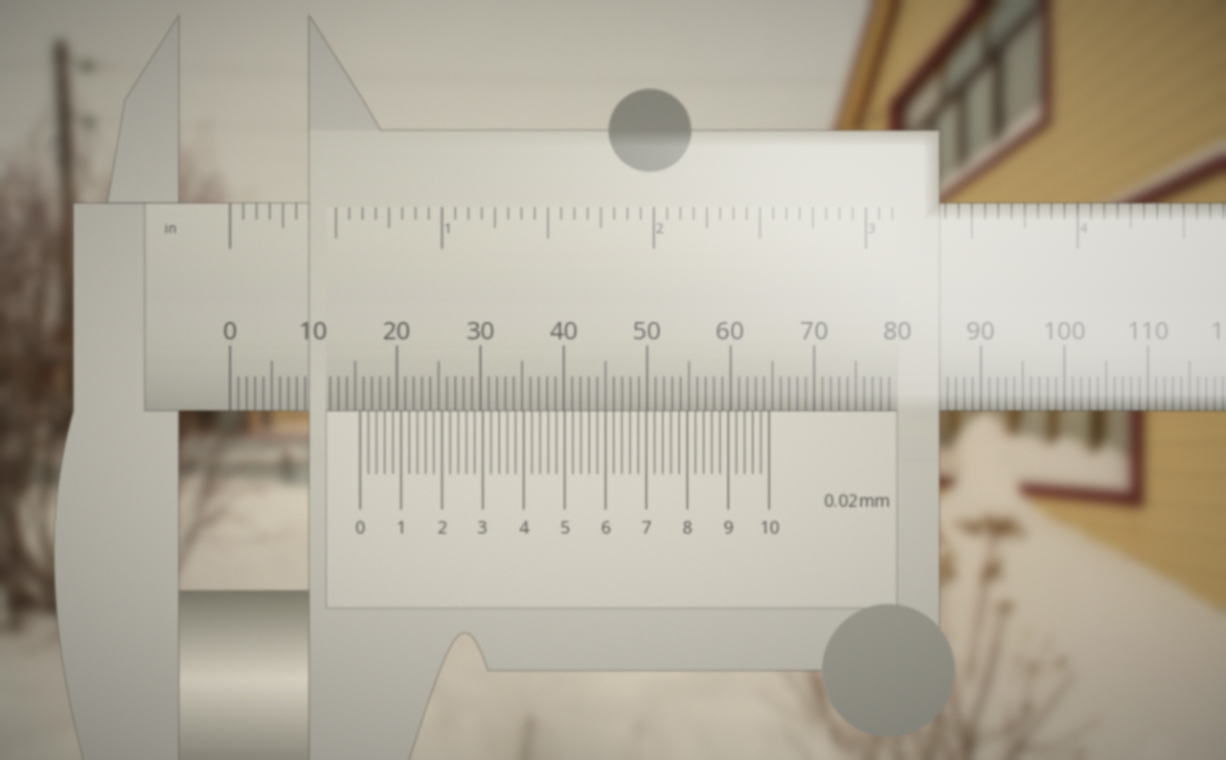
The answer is 15.6 mm
